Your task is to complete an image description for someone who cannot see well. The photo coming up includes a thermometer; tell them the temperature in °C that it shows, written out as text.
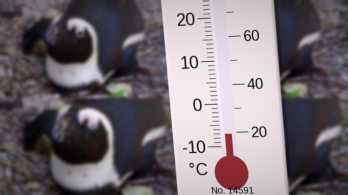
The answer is -7 °C
